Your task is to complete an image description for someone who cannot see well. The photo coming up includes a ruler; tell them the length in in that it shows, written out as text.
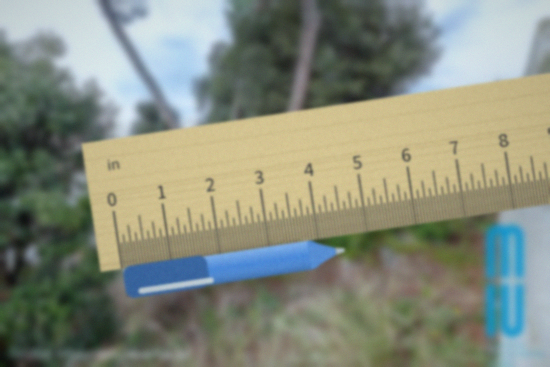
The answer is 4.5 in
